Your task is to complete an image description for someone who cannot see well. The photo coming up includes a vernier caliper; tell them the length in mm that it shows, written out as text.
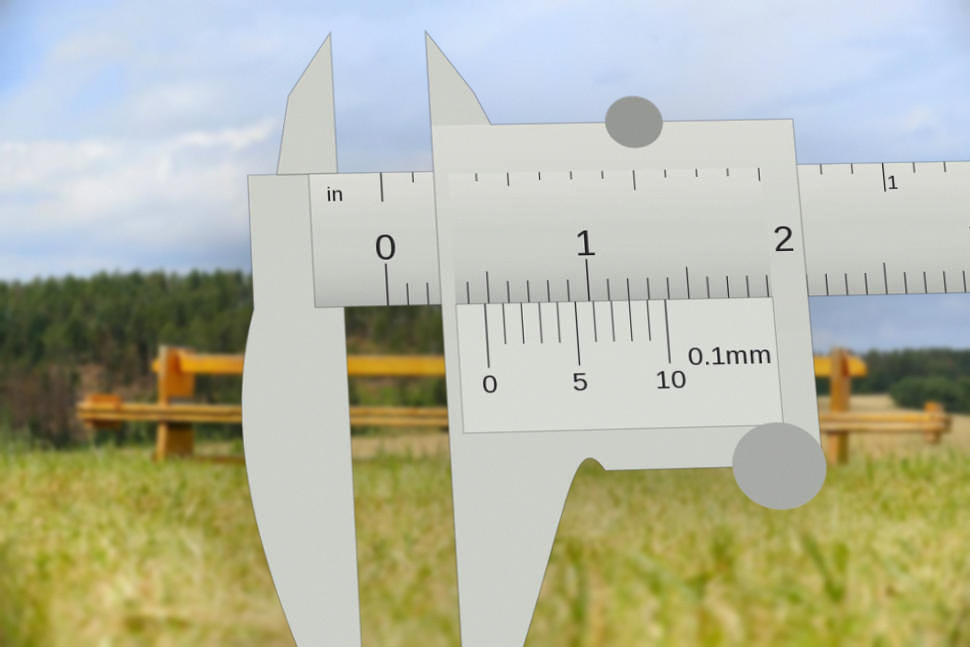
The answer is 4.8 mm
